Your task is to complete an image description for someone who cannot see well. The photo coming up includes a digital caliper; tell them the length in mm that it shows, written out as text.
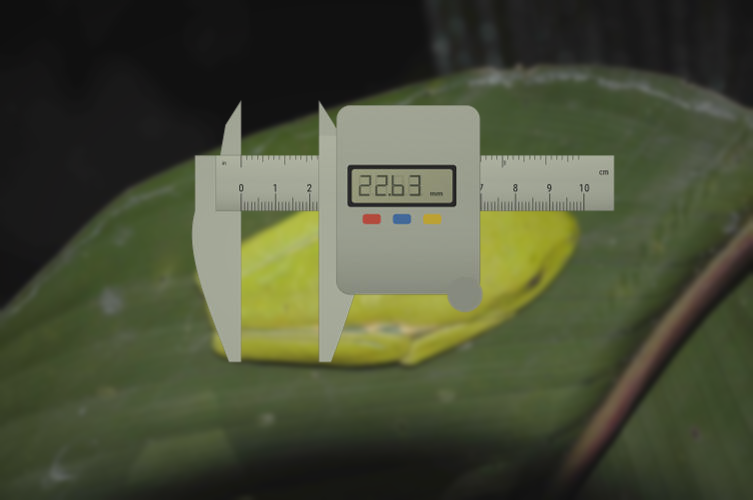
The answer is 22.63 mm
